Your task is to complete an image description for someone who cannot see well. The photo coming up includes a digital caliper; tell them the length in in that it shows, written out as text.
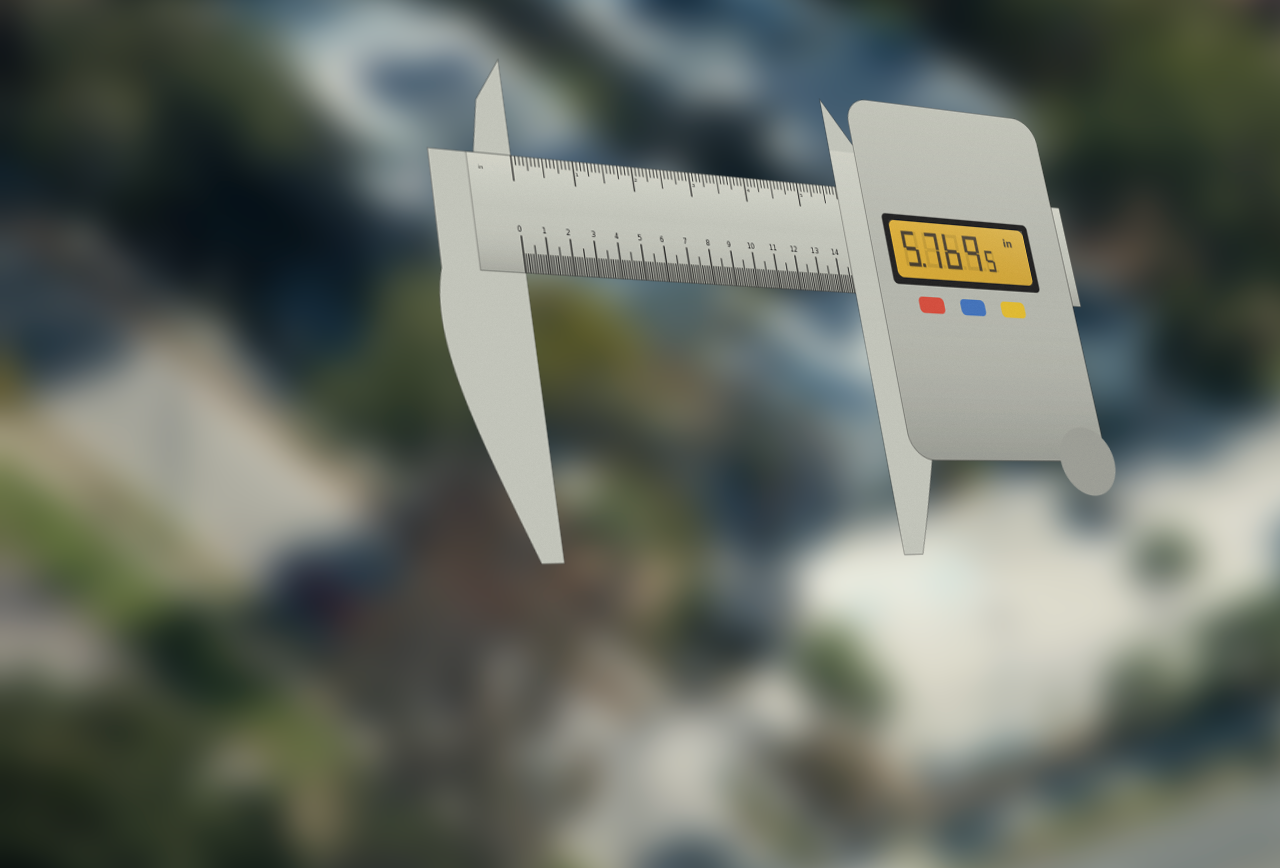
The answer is 5.7695 in
